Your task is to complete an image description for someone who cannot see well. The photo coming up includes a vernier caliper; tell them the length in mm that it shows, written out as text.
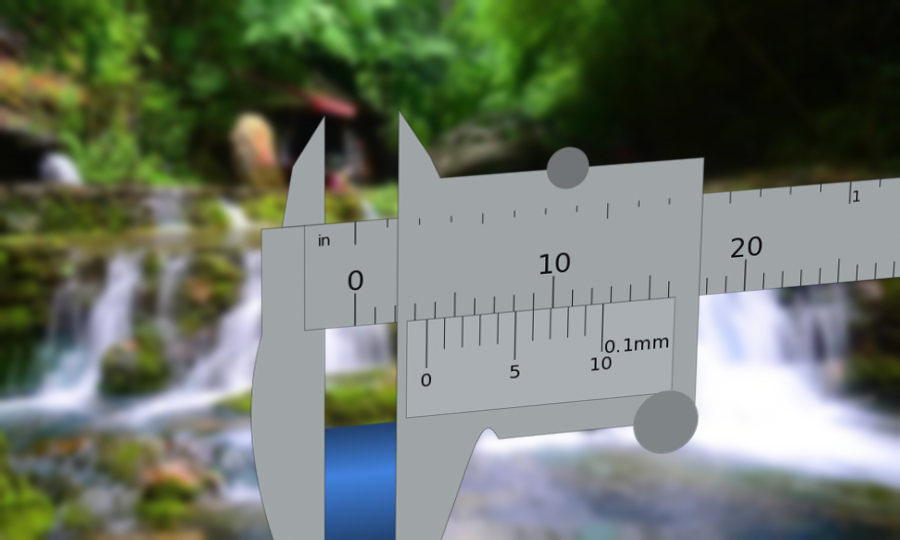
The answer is 3.6 mm
